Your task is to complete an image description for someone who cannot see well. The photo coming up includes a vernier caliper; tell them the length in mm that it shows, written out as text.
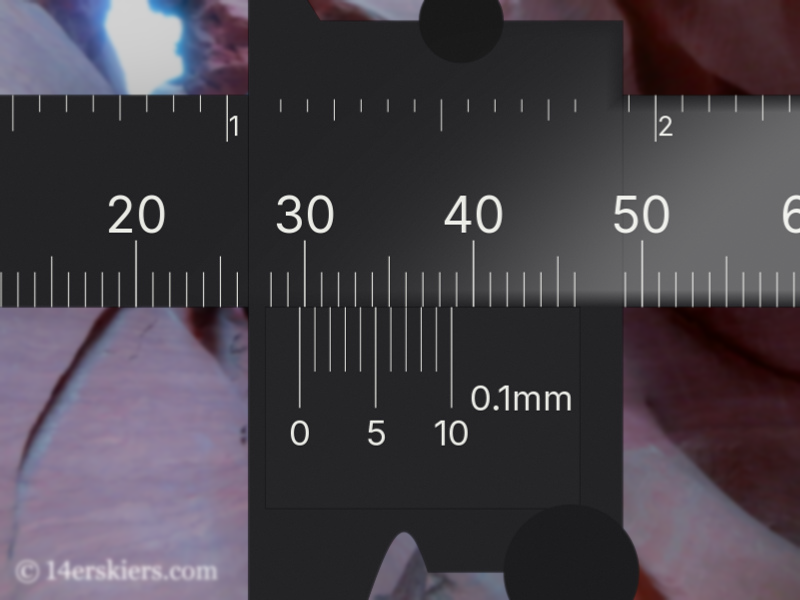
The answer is 29.7 mm
